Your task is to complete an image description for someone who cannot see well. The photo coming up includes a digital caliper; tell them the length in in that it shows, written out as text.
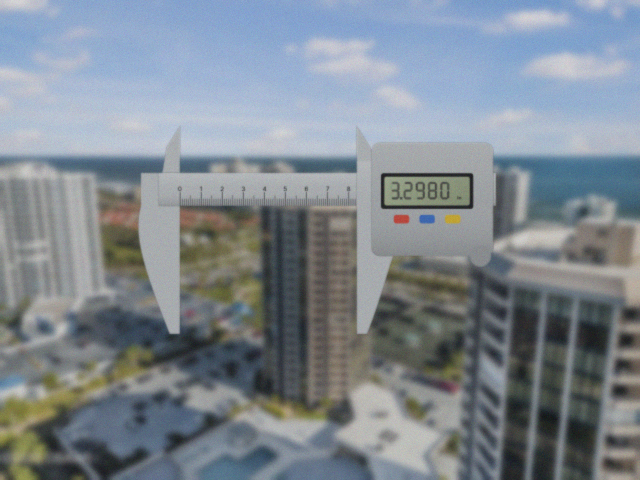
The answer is 3.2980 in
